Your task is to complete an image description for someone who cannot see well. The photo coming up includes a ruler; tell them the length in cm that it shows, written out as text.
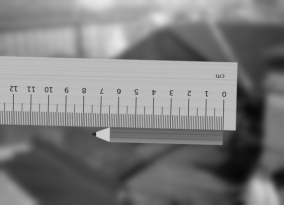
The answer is 7.5 cm
